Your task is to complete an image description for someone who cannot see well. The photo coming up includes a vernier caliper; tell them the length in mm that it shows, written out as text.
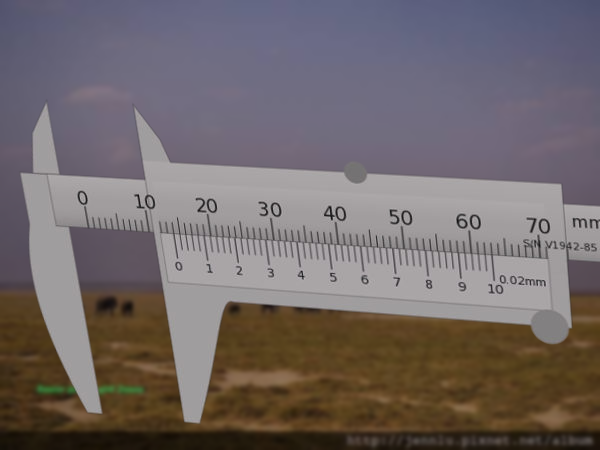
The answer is 14.0 mm
